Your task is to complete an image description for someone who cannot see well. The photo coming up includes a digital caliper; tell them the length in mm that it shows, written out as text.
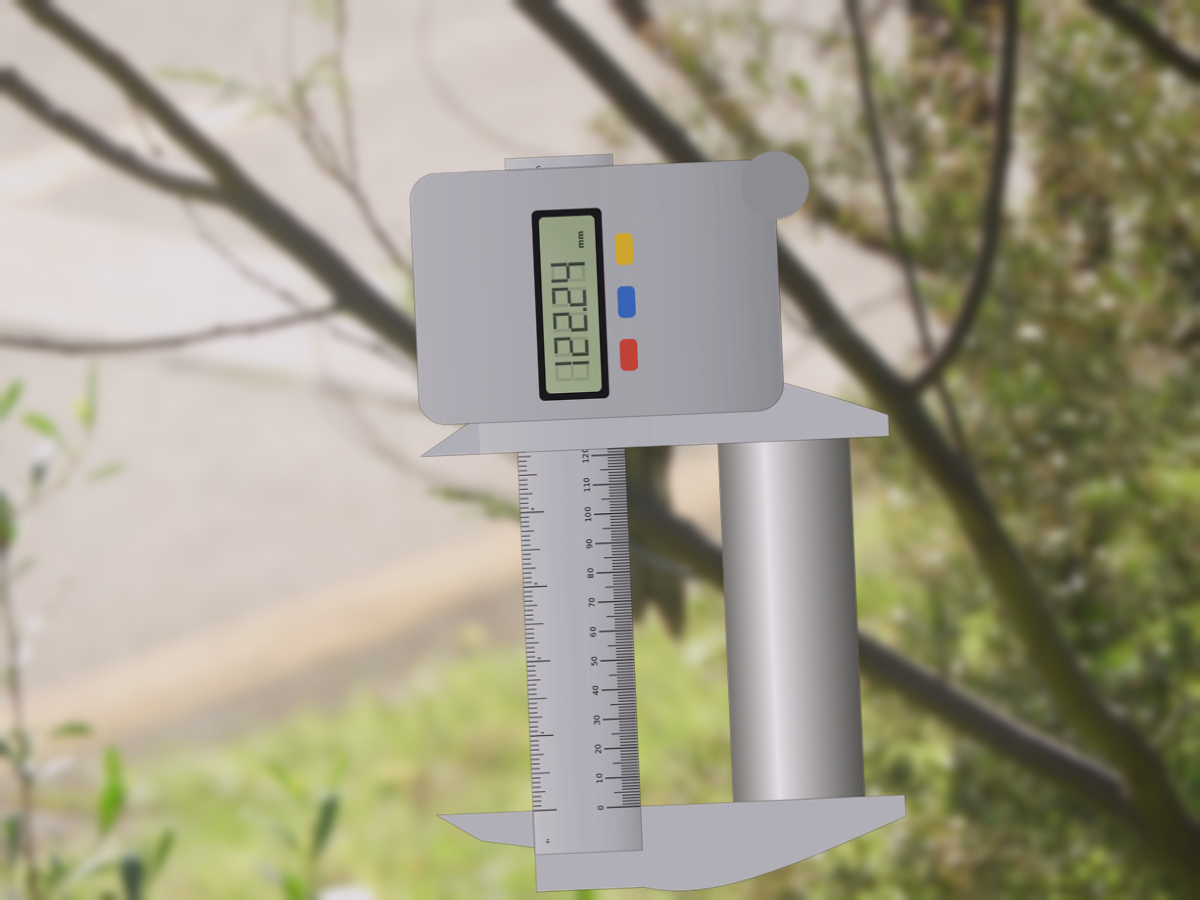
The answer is 122.24 mm
